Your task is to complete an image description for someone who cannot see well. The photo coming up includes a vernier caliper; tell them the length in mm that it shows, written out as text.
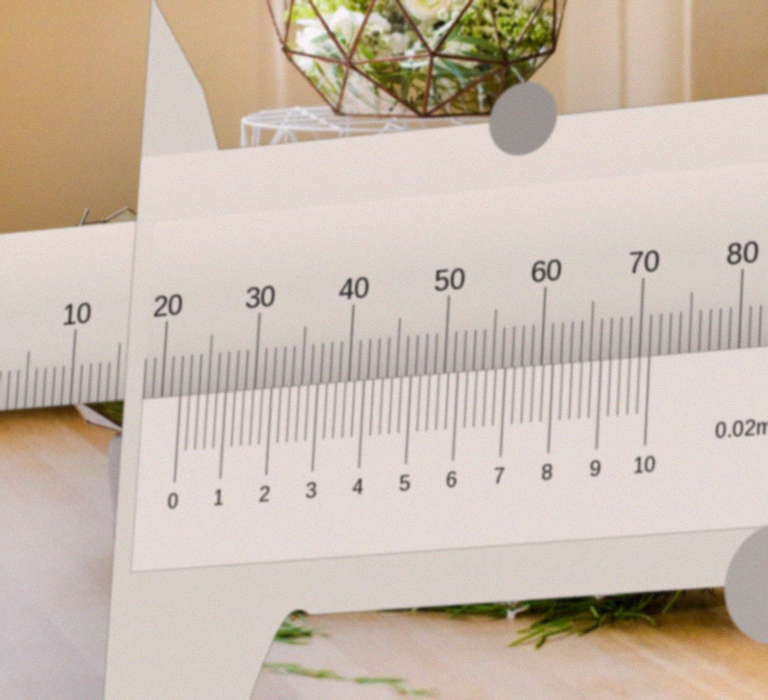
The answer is 22.0 mm
